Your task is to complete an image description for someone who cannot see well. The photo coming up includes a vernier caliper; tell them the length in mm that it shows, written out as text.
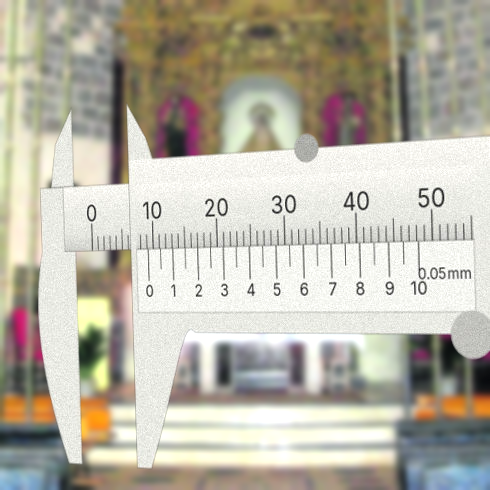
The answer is 9.2 mm
